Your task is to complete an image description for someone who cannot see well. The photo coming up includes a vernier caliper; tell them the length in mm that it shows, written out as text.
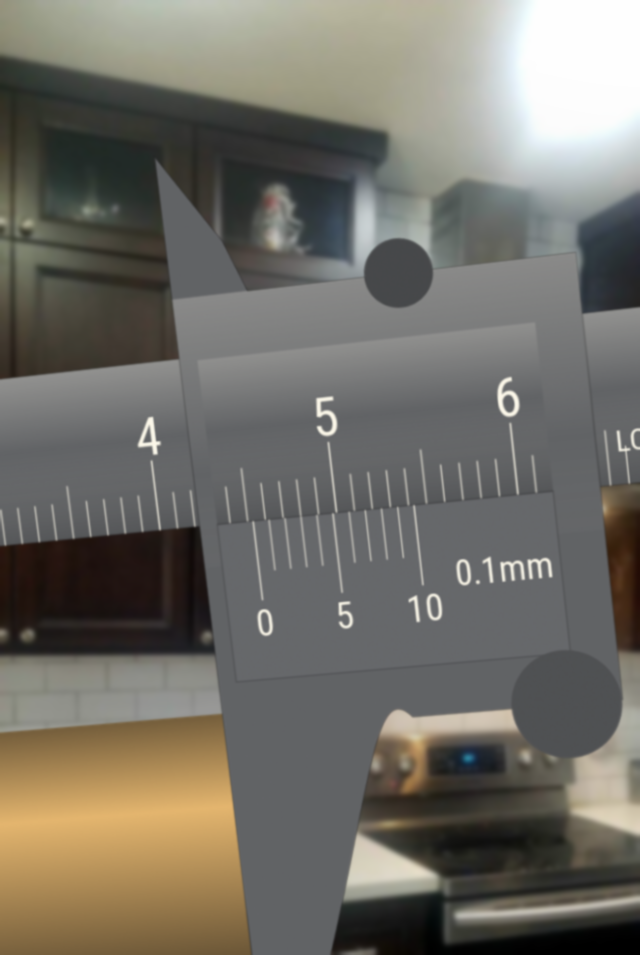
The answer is 45.3 mm
